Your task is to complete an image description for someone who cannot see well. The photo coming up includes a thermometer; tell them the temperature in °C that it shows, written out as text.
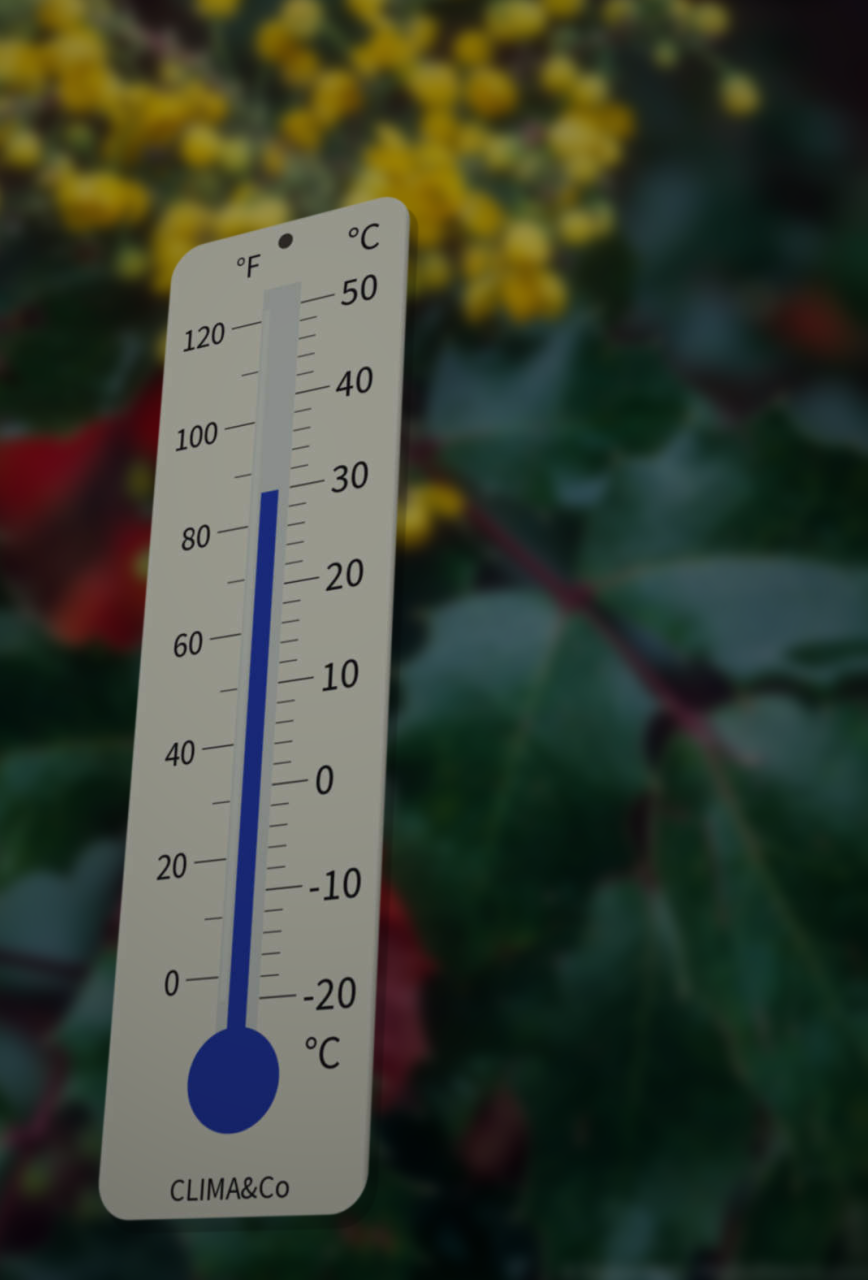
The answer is 30 °C
